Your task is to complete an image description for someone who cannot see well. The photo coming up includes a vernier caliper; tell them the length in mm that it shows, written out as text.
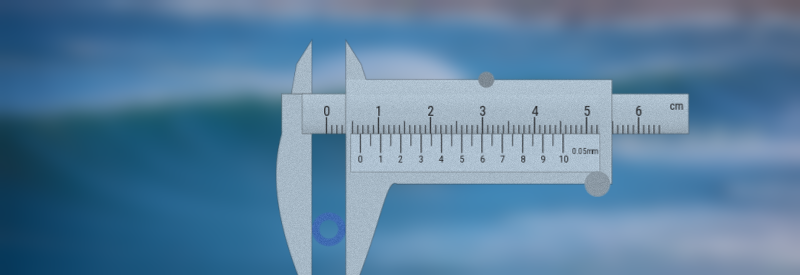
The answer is 6.5 mm
